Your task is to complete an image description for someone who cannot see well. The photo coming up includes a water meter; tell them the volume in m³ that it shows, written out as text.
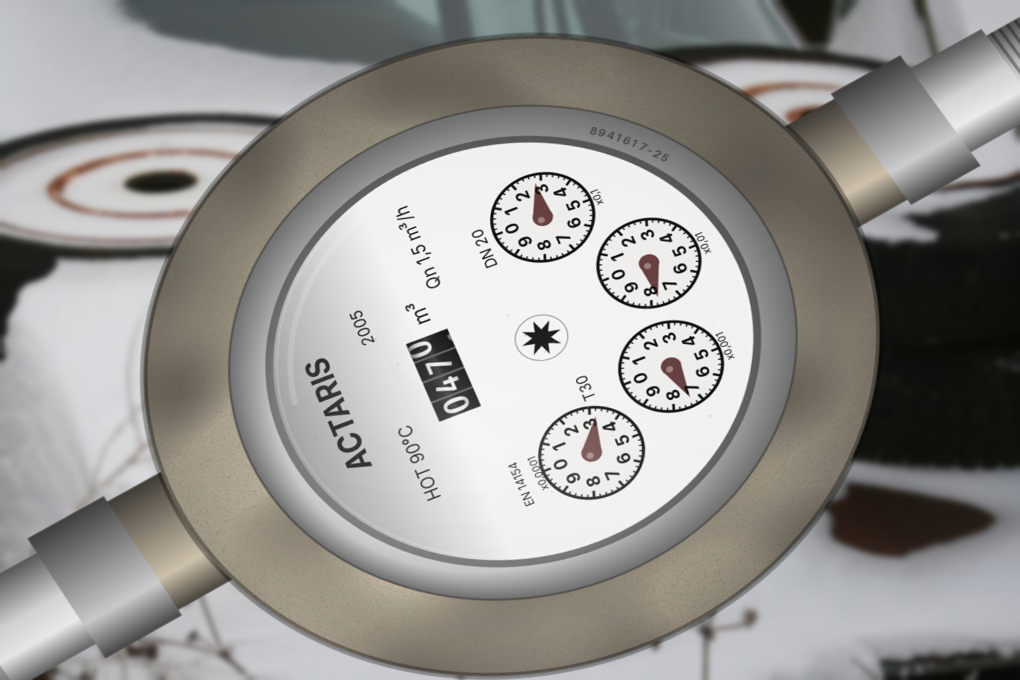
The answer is 470.2773 m³
